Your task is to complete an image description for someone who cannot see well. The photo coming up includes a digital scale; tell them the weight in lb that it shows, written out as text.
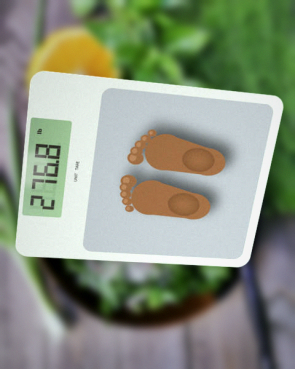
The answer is 276.8 lb
